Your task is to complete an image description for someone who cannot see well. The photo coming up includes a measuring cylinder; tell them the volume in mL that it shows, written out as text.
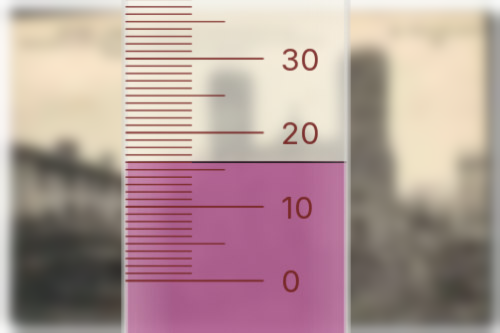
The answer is 16 mL
